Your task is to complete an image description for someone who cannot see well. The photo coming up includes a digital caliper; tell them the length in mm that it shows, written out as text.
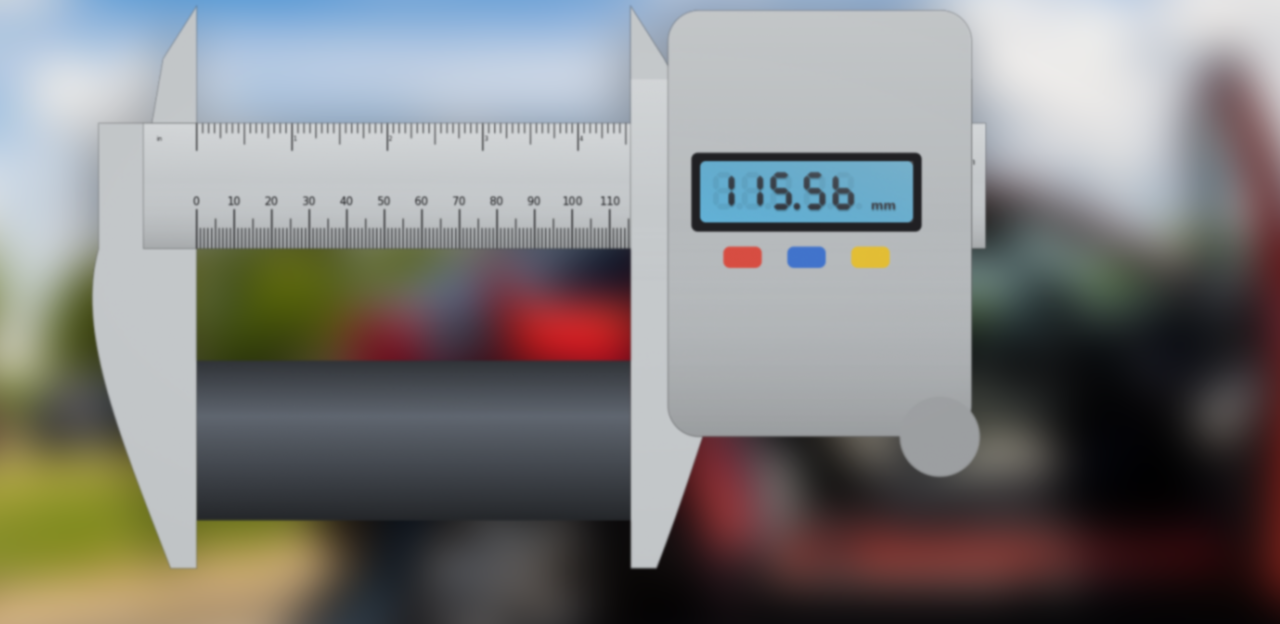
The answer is 115.56 mm
